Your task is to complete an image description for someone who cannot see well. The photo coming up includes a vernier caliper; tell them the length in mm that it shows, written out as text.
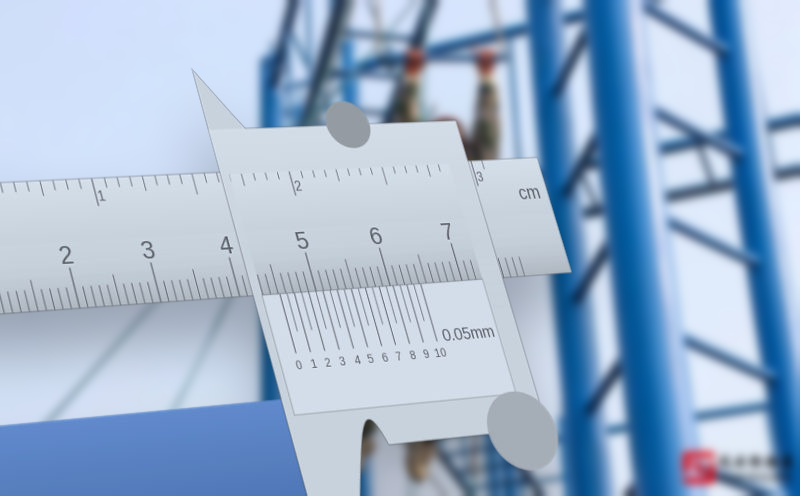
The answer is 45.2 mm
